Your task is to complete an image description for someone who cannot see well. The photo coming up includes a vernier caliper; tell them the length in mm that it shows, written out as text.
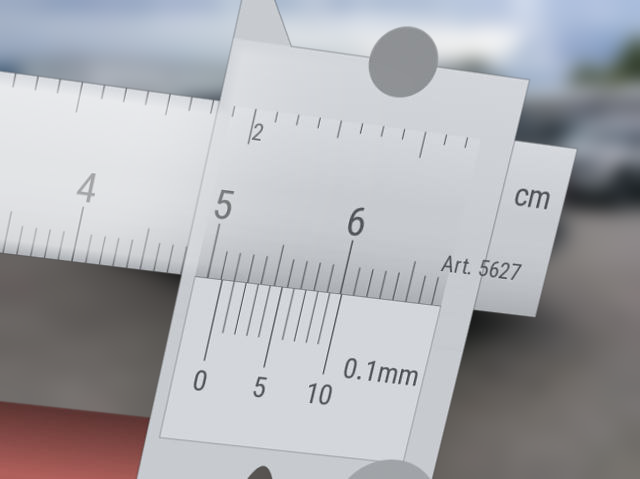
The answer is 51.1 mm
